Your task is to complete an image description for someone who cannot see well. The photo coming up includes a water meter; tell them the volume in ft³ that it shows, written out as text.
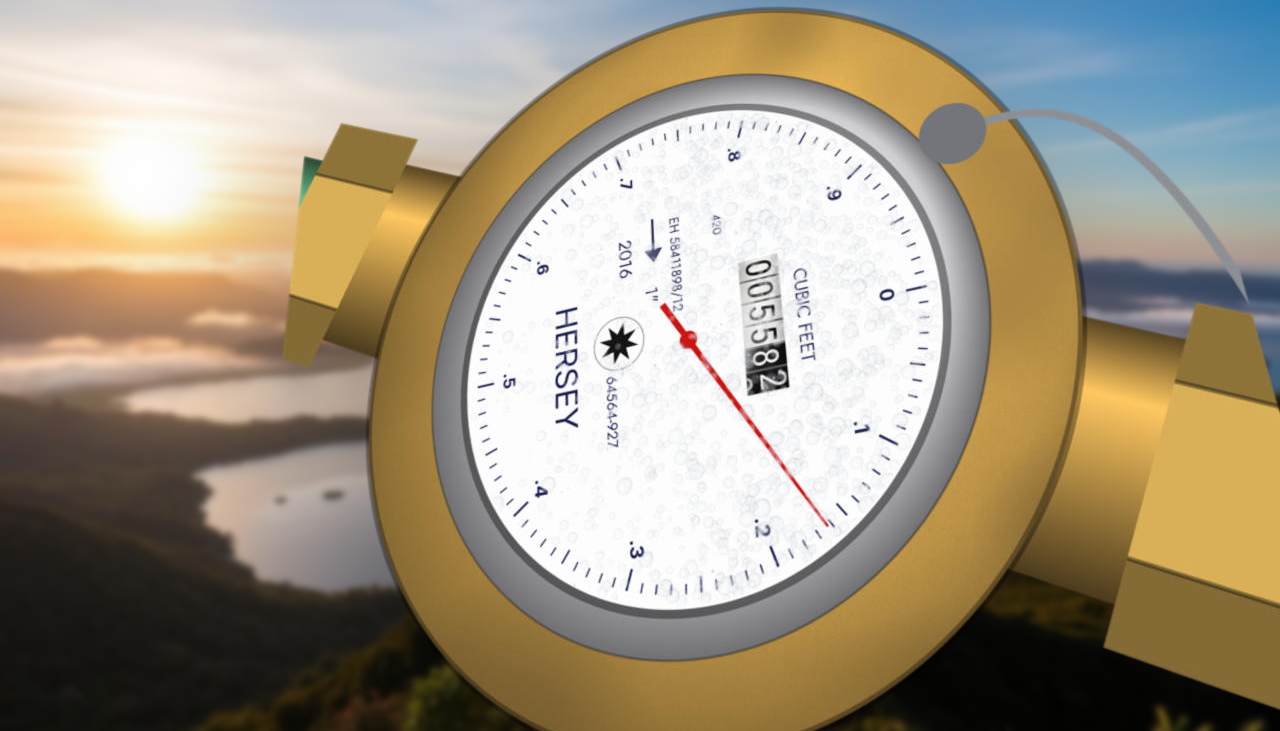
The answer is 5582.16 ft³
